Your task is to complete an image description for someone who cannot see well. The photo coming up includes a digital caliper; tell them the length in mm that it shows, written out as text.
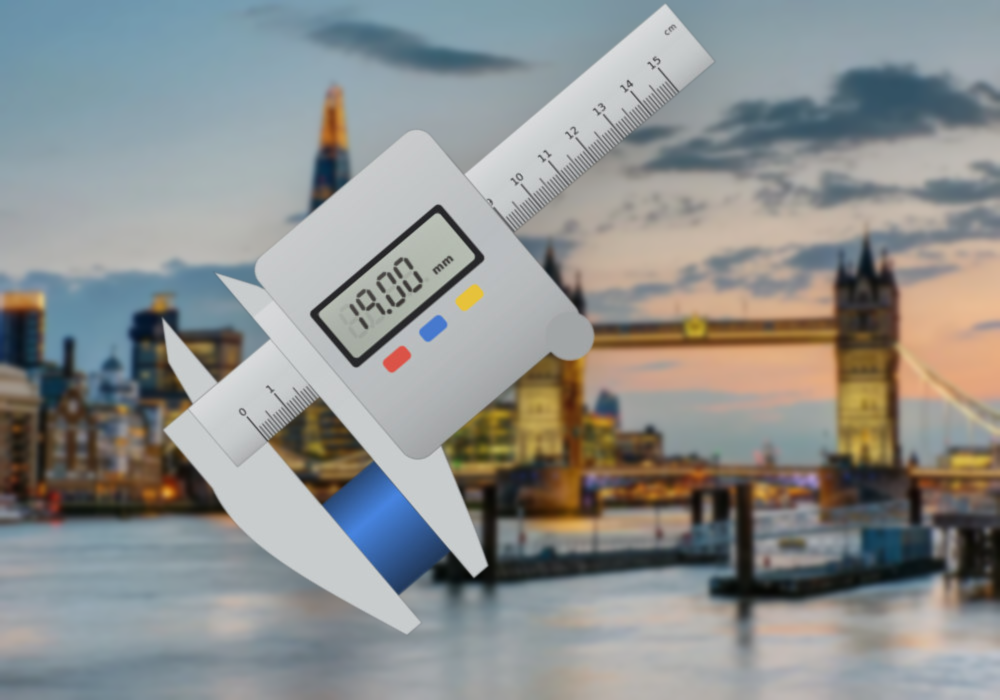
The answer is 19.00 mm
